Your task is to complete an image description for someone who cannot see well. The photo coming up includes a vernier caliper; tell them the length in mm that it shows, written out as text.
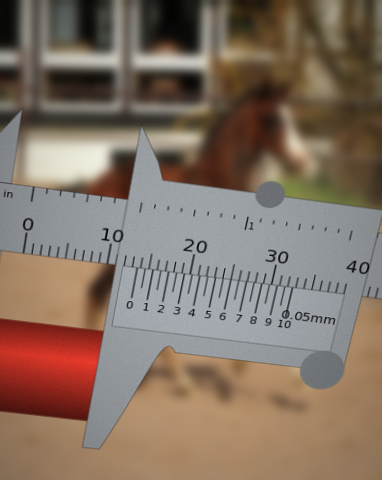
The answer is 13.6 mm
